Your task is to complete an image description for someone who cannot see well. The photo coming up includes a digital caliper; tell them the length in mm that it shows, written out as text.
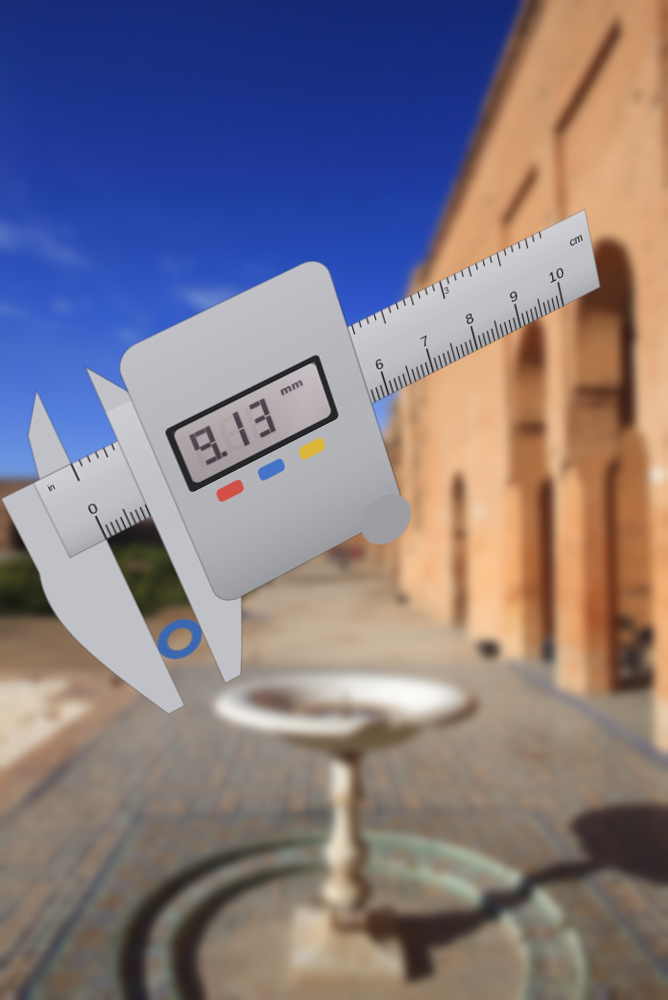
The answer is 9.13 mm
